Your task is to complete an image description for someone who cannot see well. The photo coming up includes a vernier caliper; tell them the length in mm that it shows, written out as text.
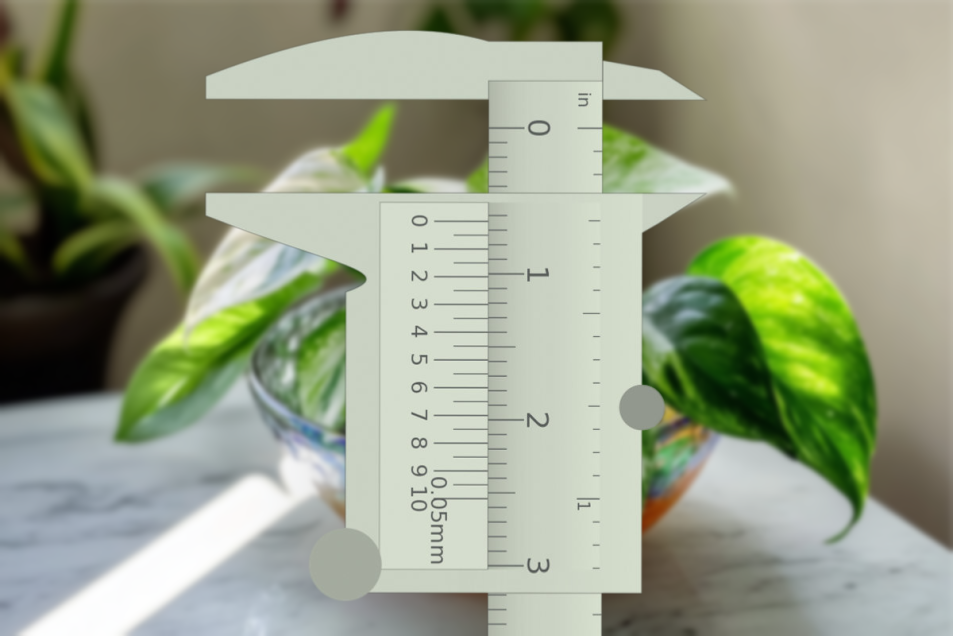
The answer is 6.4 mm
